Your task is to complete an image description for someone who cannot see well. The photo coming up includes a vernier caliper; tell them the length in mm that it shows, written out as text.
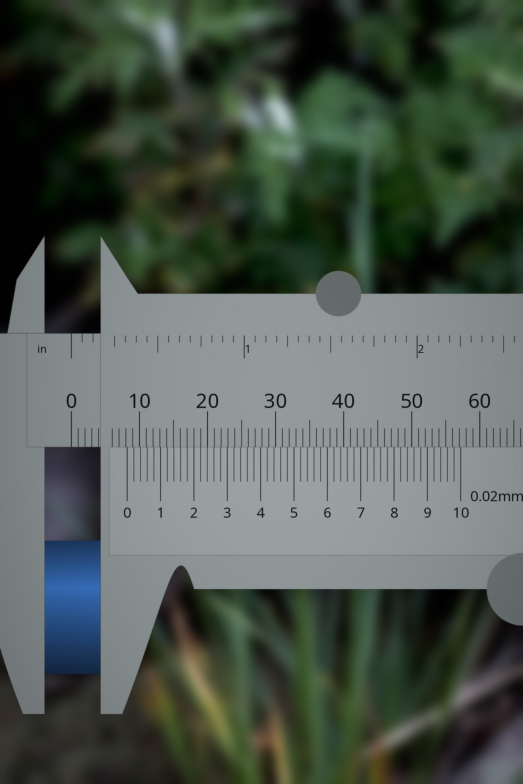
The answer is 8.2 mm
